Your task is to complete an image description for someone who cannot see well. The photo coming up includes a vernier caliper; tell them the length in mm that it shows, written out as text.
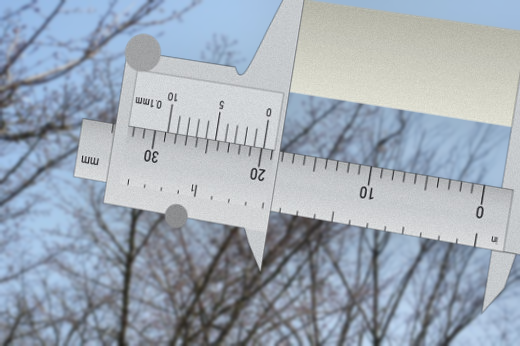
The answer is 19.8 mm
